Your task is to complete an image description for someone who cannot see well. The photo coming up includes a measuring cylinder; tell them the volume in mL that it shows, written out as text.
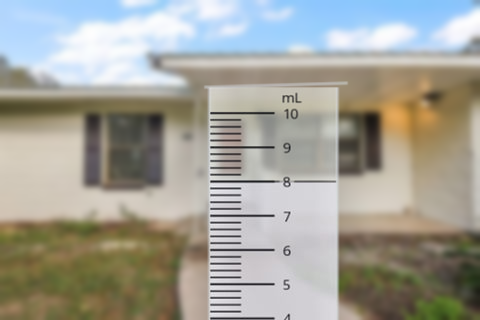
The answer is 8 mL
